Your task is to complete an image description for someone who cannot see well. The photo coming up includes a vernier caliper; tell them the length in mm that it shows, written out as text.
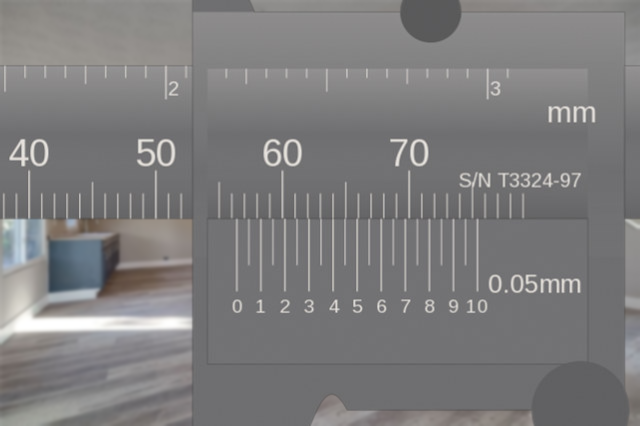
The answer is 56.4 mm
